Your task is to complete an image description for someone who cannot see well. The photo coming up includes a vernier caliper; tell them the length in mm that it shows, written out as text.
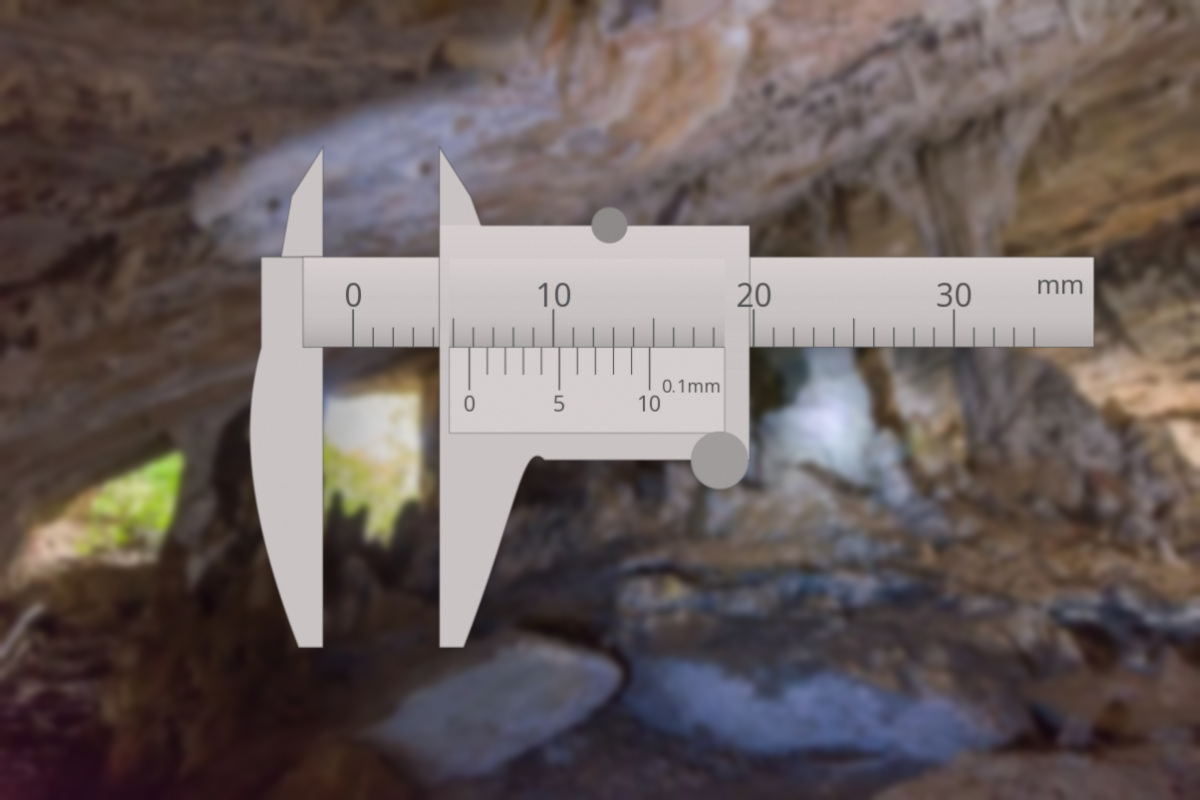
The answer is 5.8 mm
